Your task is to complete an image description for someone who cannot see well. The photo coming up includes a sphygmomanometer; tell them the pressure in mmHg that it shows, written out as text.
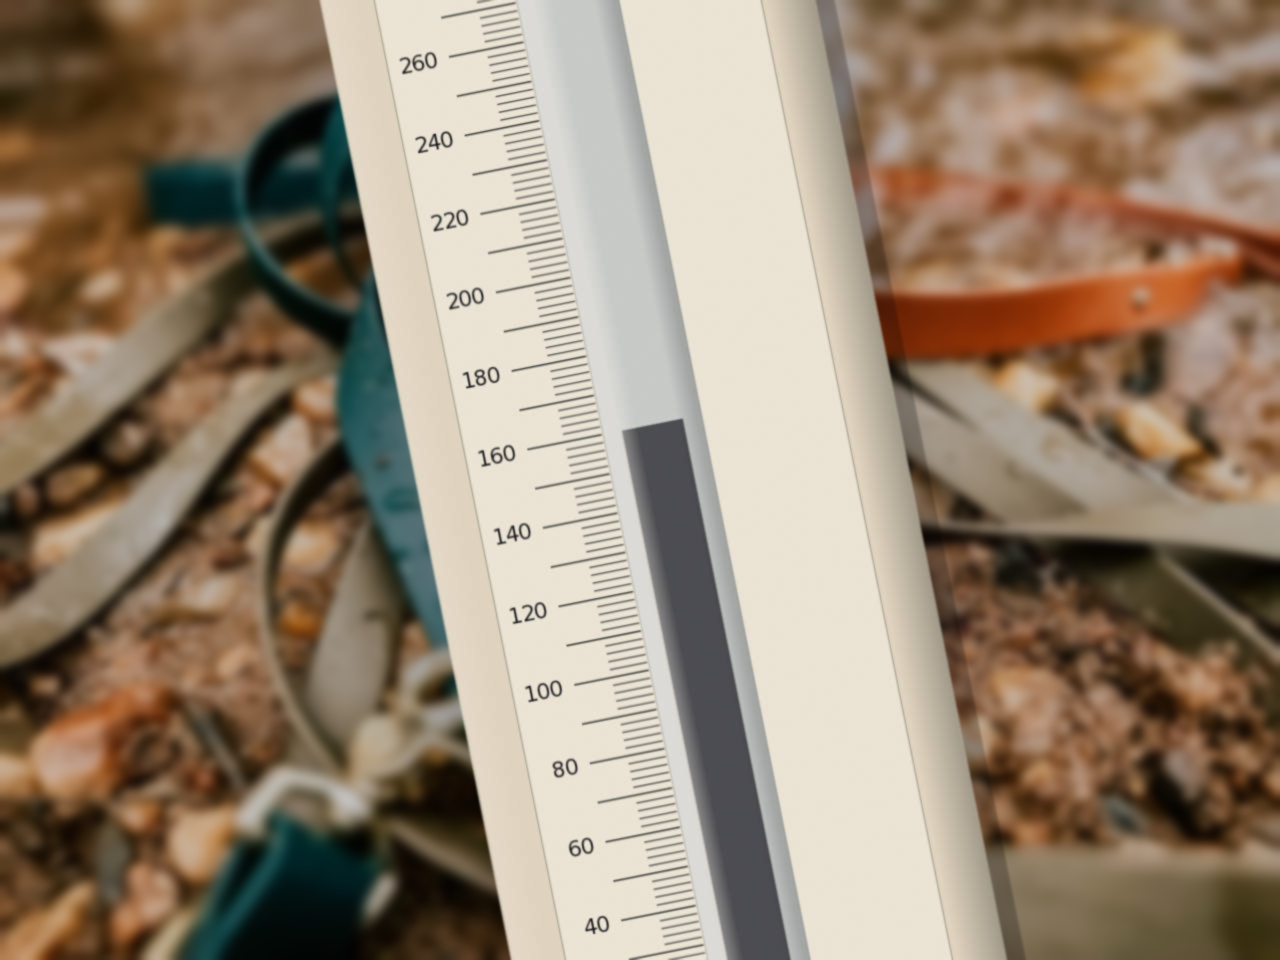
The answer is 160 mmHg
